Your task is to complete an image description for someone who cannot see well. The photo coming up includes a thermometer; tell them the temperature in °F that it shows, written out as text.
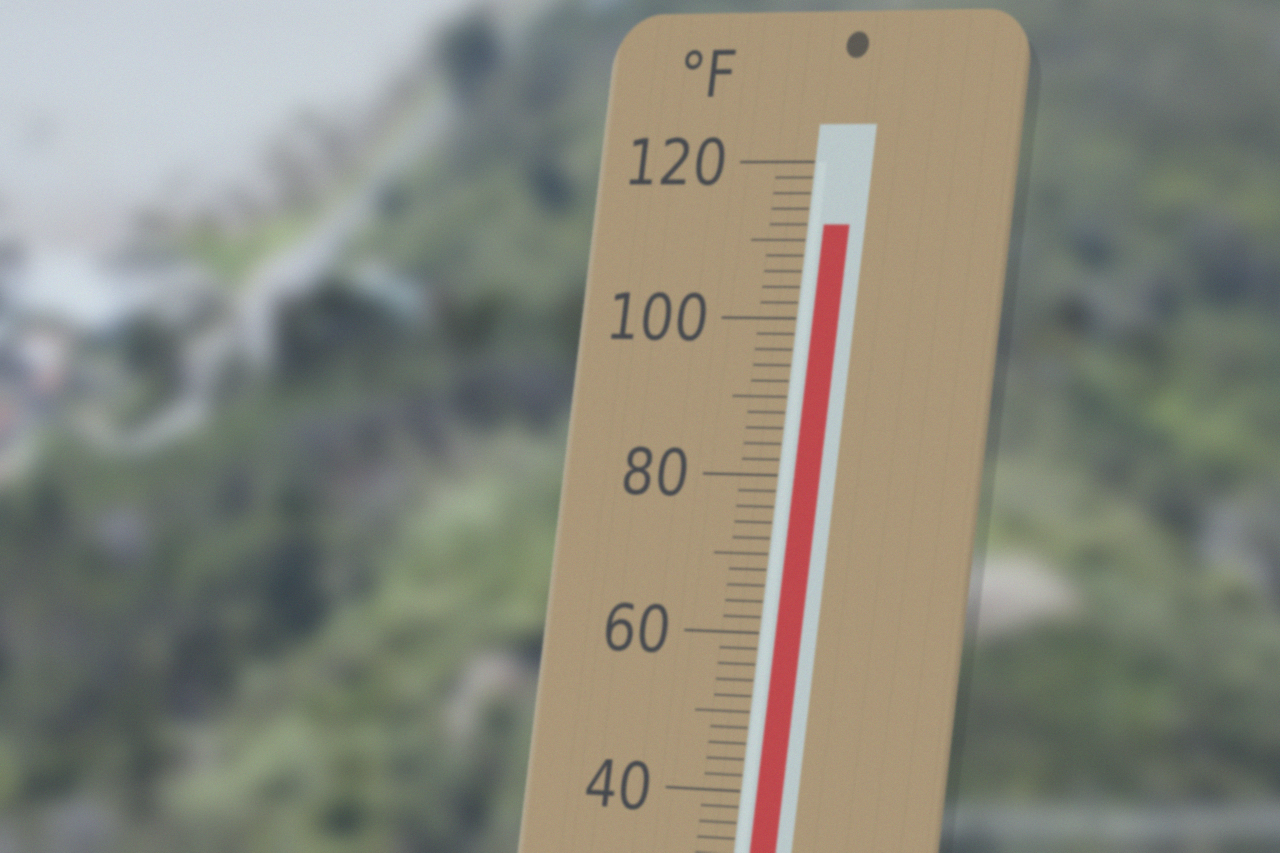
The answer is 112 °F
